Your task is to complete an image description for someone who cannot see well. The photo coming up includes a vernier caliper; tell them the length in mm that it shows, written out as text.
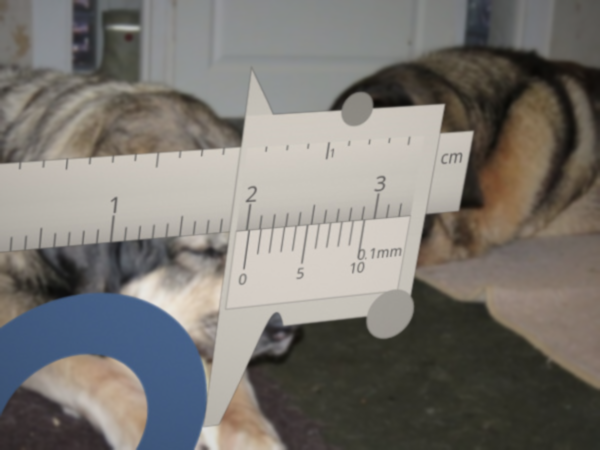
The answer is 20.2 mm
